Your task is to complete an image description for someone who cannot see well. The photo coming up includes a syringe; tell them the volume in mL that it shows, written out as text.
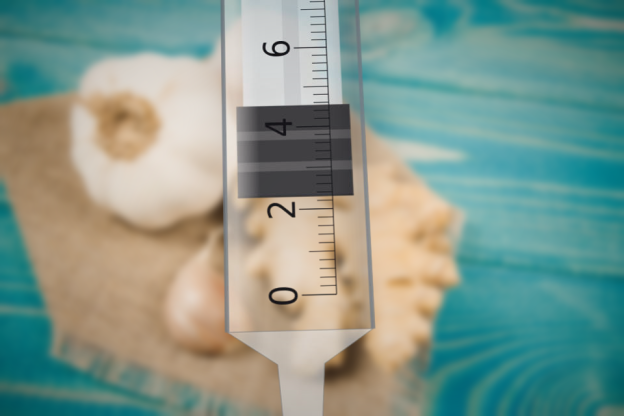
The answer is 2.3 mL
